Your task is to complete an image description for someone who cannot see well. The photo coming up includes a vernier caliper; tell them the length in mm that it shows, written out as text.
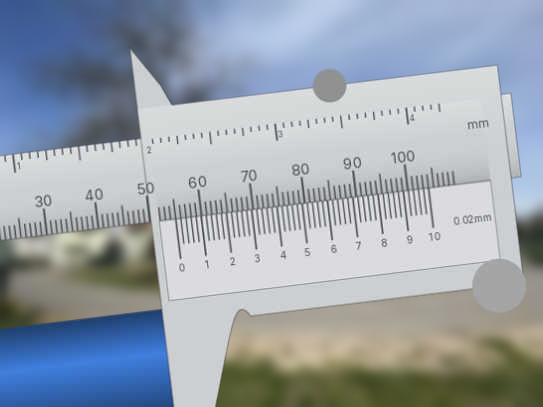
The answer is 55.0 mm
